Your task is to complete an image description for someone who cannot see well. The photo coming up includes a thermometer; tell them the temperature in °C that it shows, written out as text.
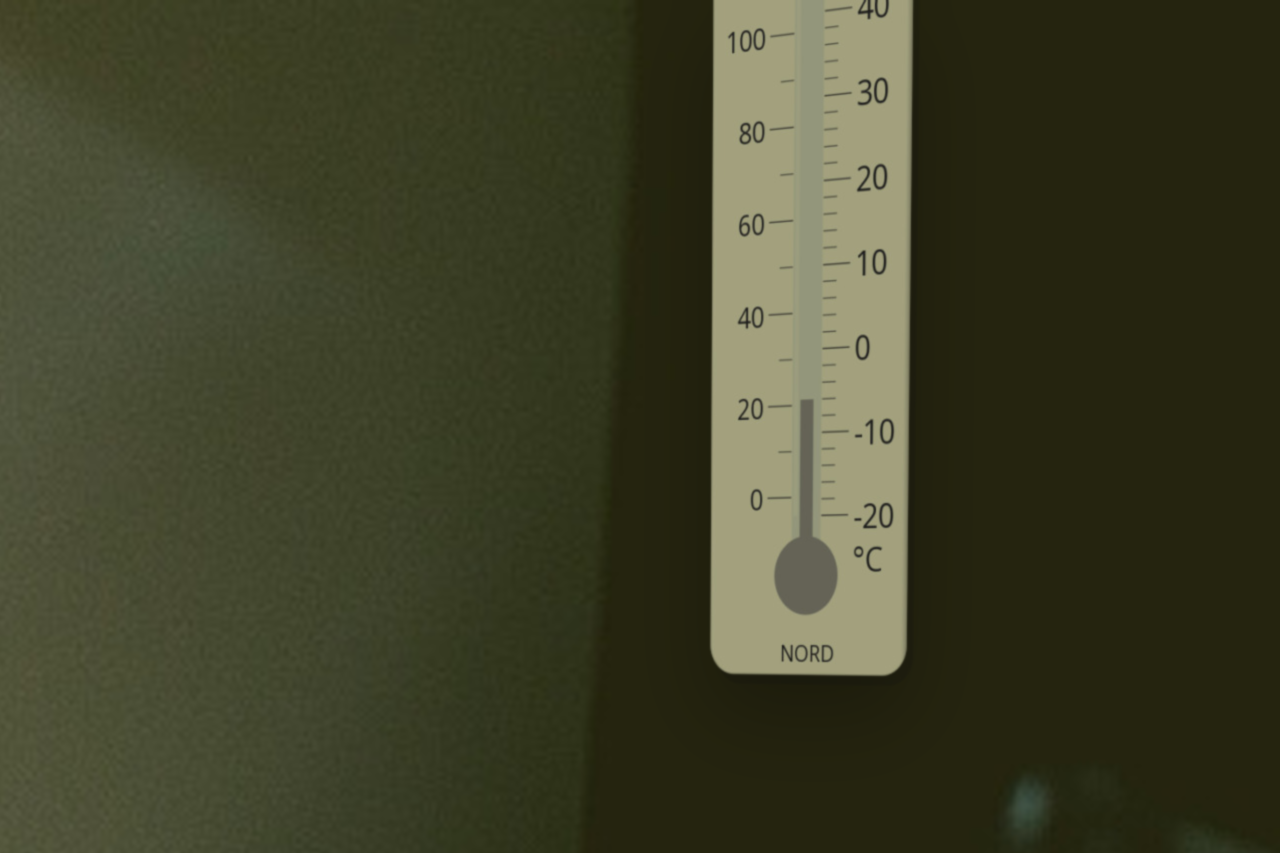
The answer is -6 °C
